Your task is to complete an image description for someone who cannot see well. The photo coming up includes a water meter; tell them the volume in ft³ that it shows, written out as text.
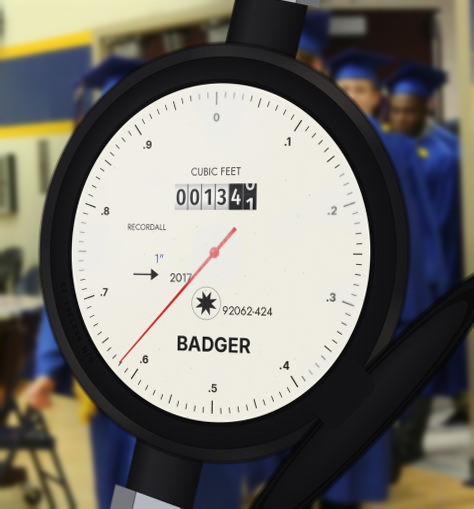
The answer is 1340.62 ft³
